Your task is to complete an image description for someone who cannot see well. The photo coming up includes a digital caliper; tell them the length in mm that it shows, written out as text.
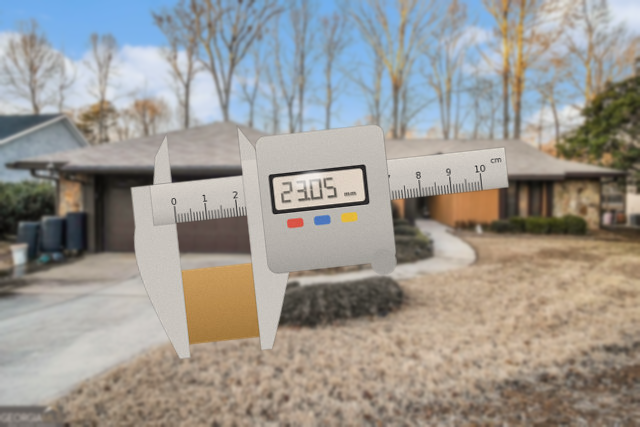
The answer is 23.05 mm
